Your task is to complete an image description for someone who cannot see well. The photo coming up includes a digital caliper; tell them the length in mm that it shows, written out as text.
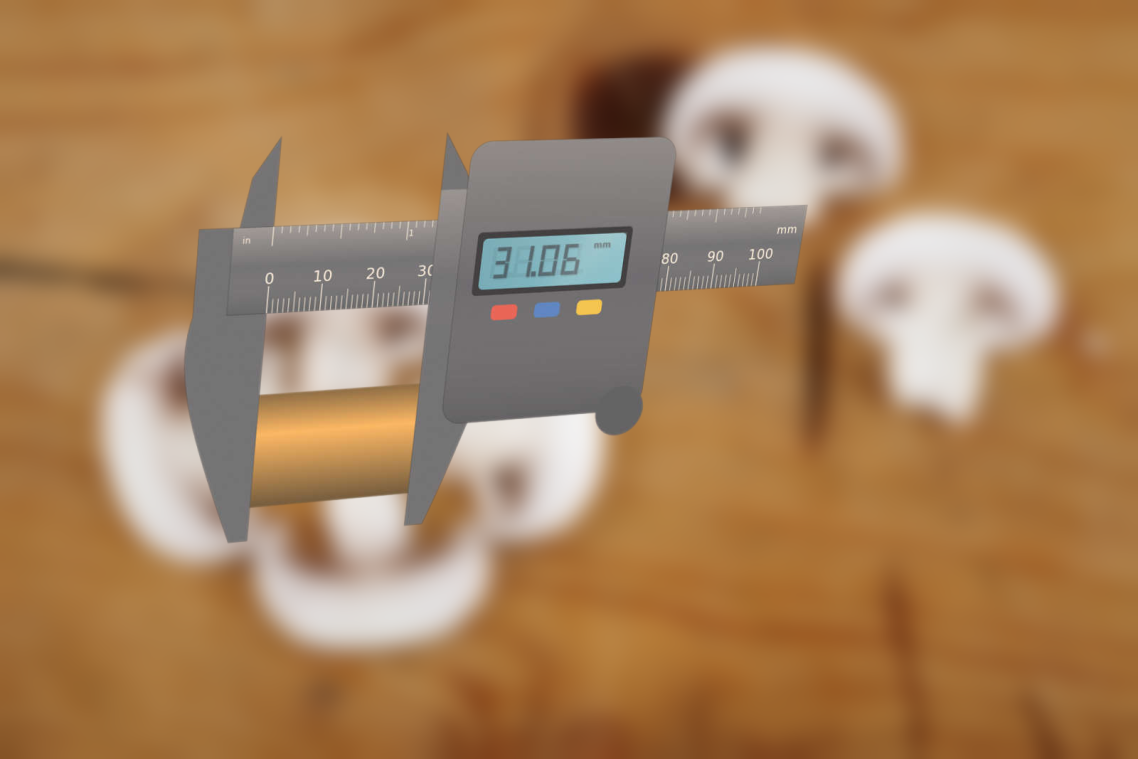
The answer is 31.06 mm
